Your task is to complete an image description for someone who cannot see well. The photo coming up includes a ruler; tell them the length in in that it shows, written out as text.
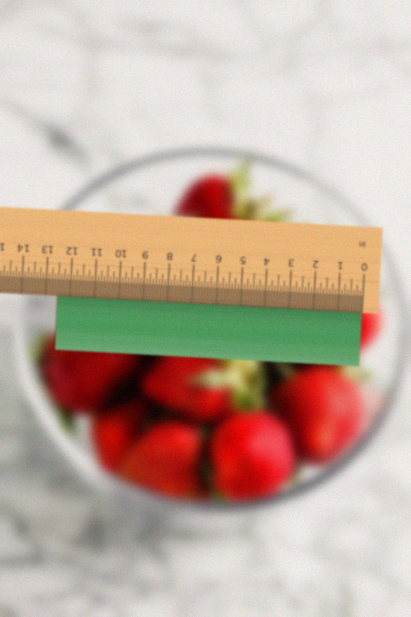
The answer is 12.5 in
